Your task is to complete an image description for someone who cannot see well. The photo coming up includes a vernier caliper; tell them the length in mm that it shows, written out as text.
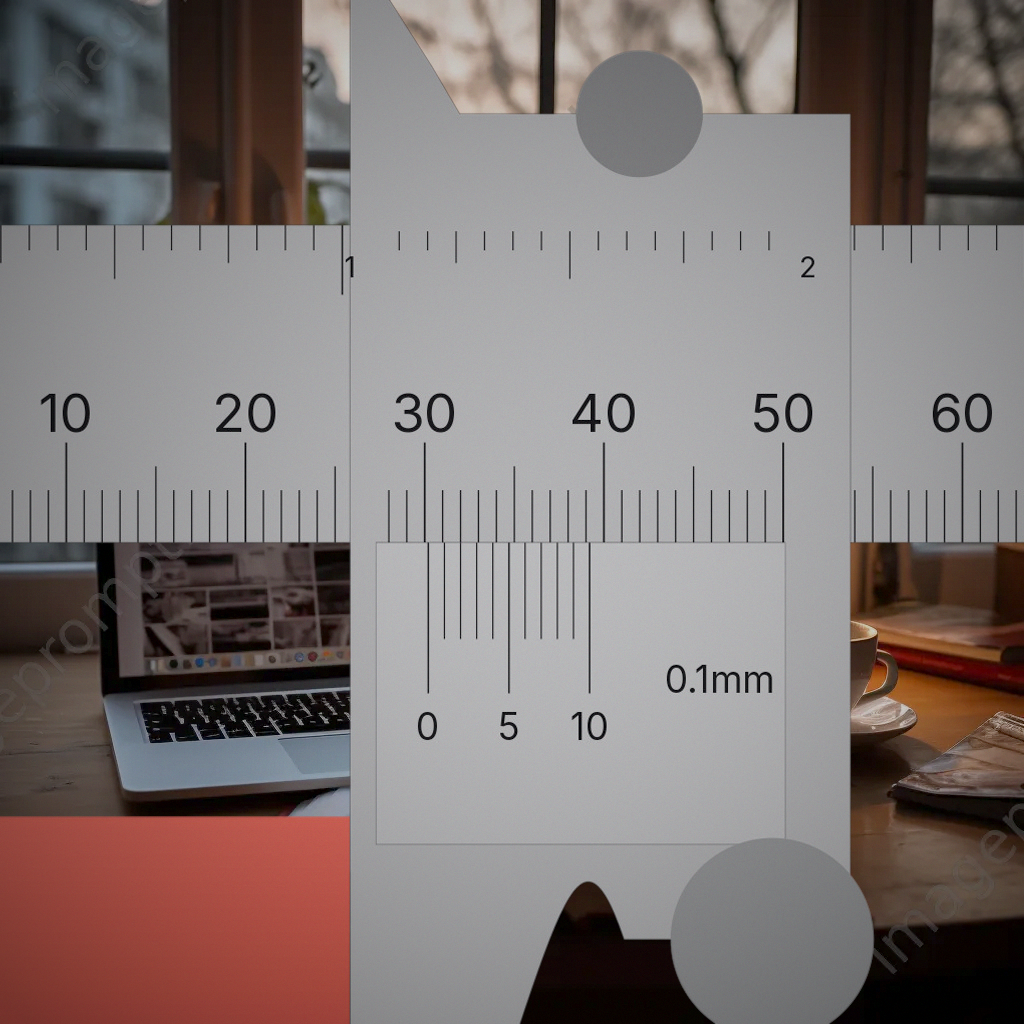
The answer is 30.2 mm
